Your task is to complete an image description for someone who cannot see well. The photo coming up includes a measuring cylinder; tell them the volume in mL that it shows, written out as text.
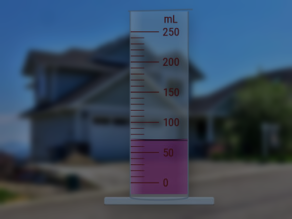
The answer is 70 mL
